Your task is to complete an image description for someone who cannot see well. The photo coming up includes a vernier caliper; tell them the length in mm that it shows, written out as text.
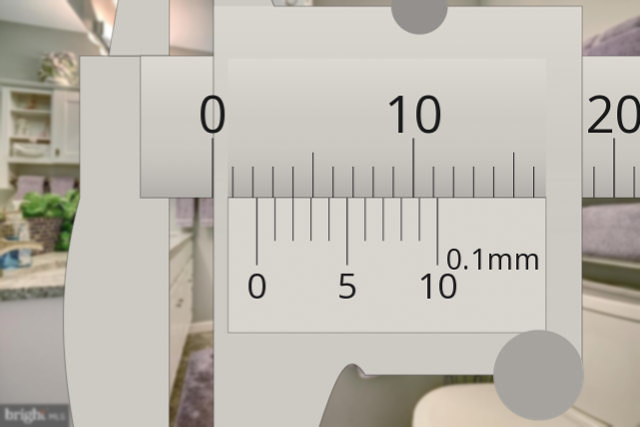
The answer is 2.2 mm
